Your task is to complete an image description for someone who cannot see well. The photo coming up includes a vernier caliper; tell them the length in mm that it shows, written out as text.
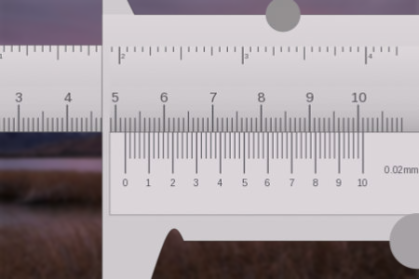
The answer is 52.0 mm
